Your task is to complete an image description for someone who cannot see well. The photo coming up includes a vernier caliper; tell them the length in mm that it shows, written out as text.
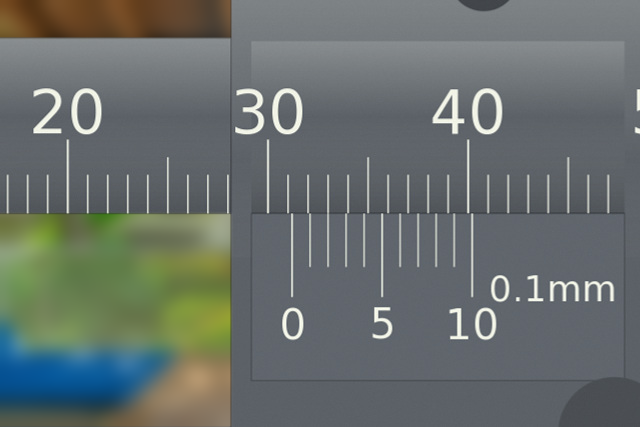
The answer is 31.2 mm
